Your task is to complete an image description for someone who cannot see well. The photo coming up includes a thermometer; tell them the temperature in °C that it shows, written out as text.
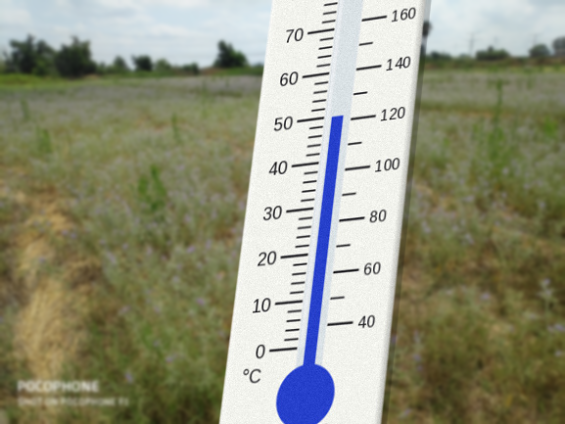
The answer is 50 °C
